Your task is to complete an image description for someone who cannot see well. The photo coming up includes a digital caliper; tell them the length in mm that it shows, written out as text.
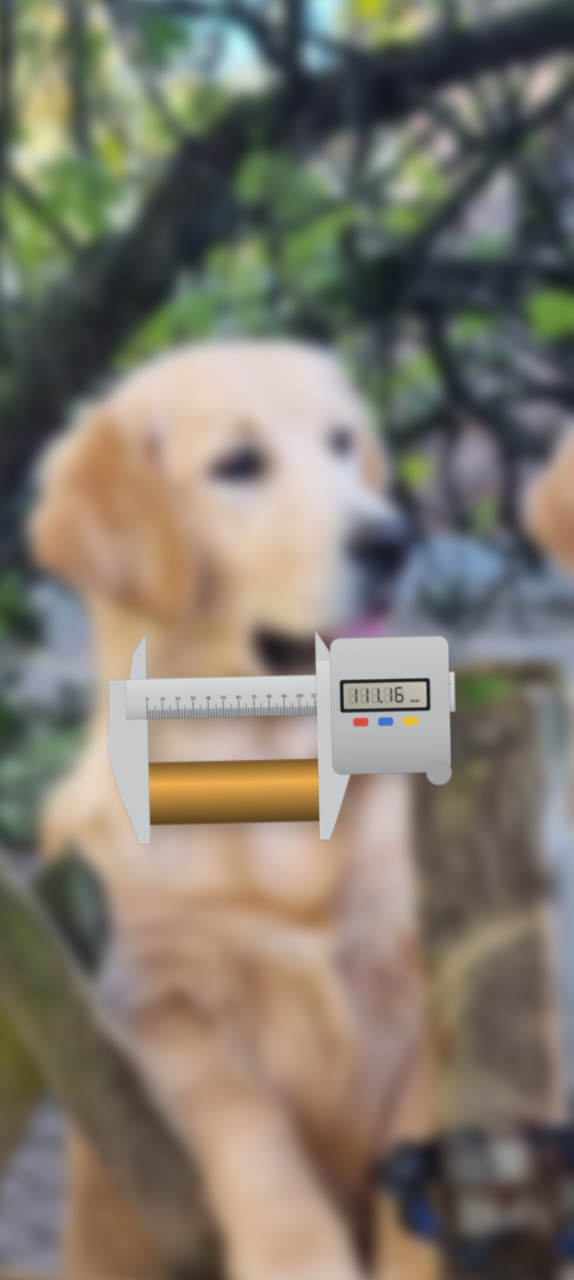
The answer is 111.16 mm
